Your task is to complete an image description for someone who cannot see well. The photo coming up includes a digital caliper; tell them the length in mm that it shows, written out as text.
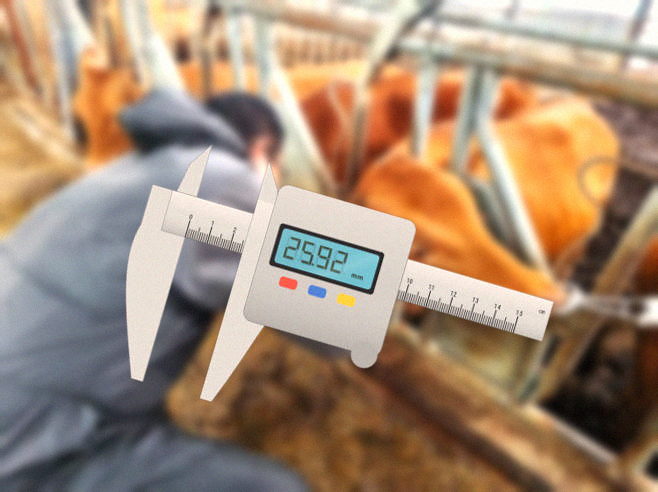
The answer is 25.92 mm
